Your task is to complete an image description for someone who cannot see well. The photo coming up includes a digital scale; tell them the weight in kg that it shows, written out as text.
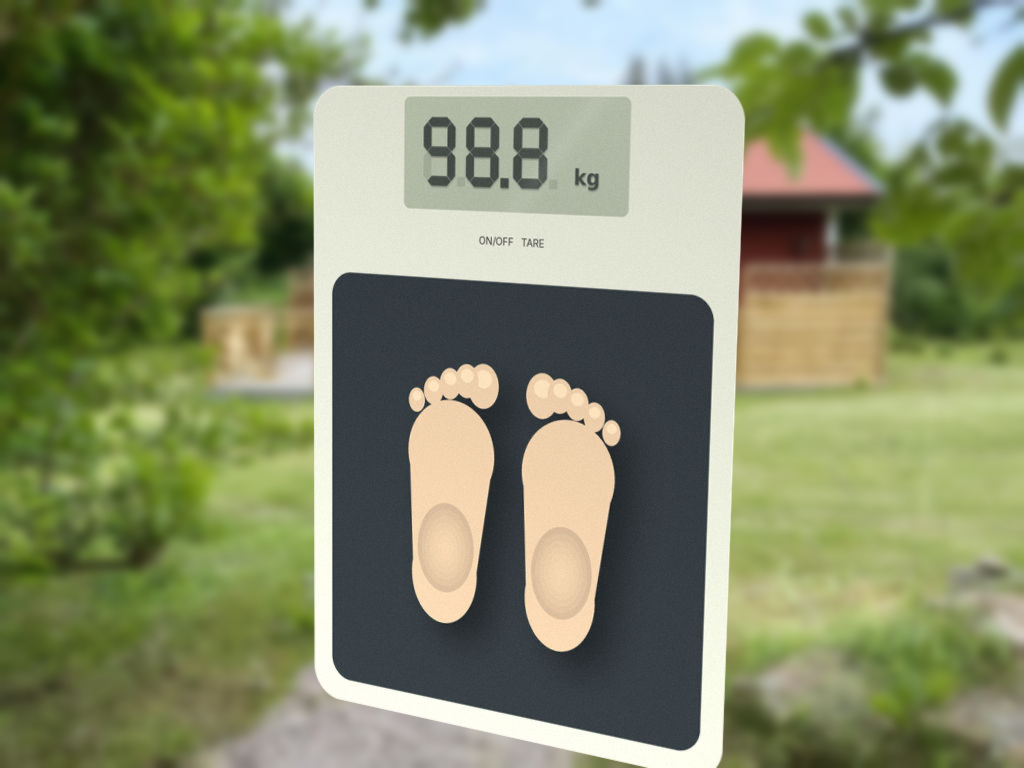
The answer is 98.8 kg
